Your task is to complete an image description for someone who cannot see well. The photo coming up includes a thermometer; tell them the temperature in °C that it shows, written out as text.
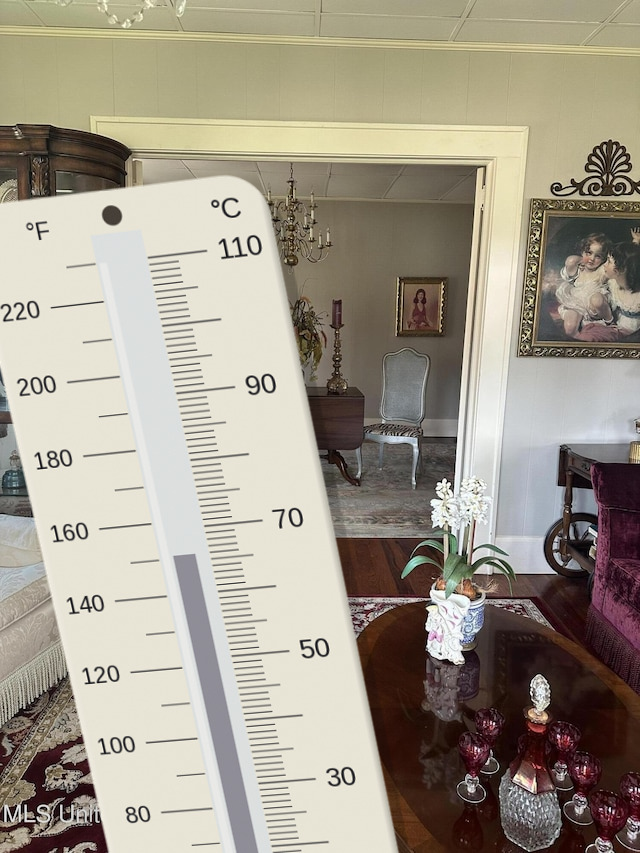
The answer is 66 °C
